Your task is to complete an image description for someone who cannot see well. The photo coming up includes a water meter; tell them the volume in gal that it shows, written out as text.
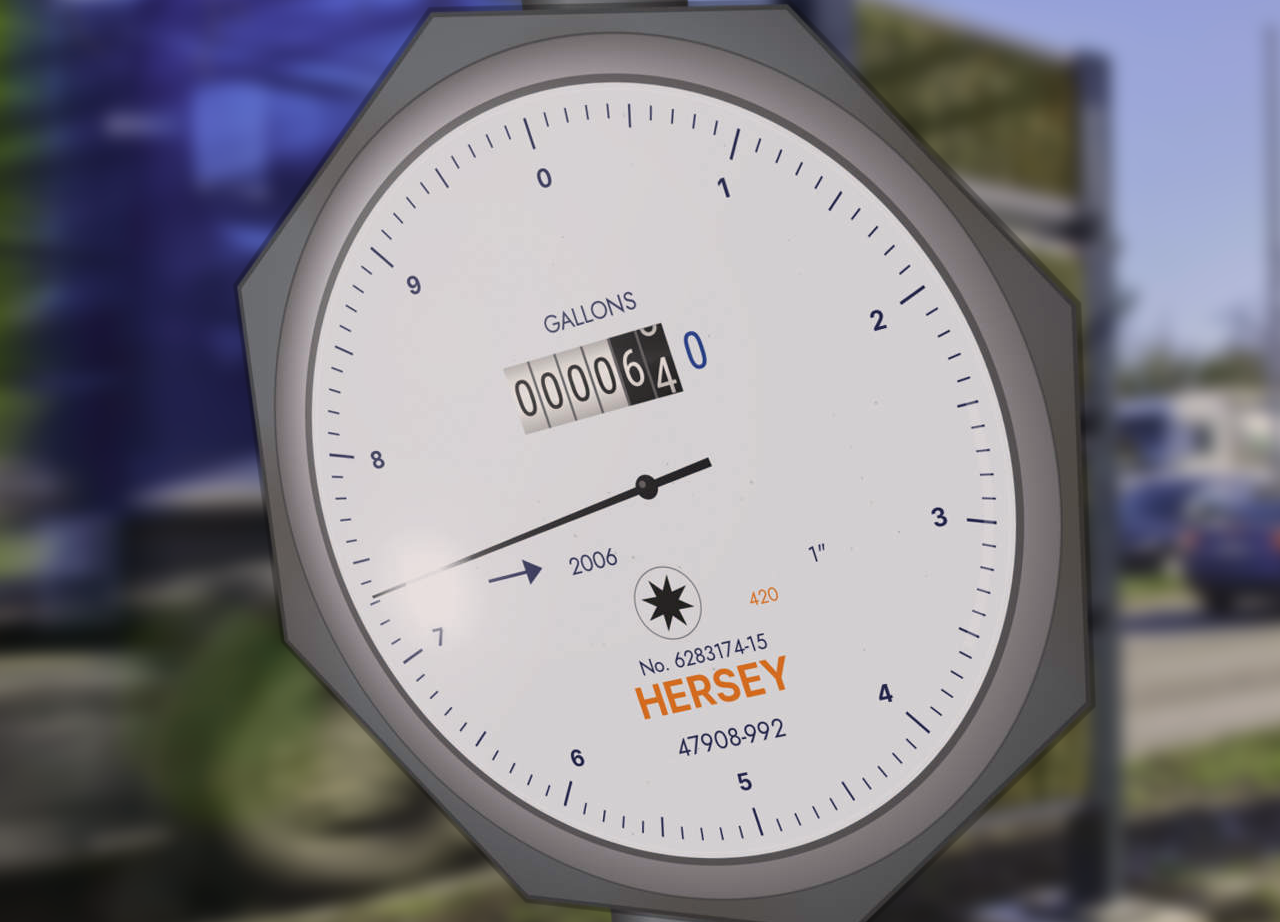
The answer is 637.3 gal
